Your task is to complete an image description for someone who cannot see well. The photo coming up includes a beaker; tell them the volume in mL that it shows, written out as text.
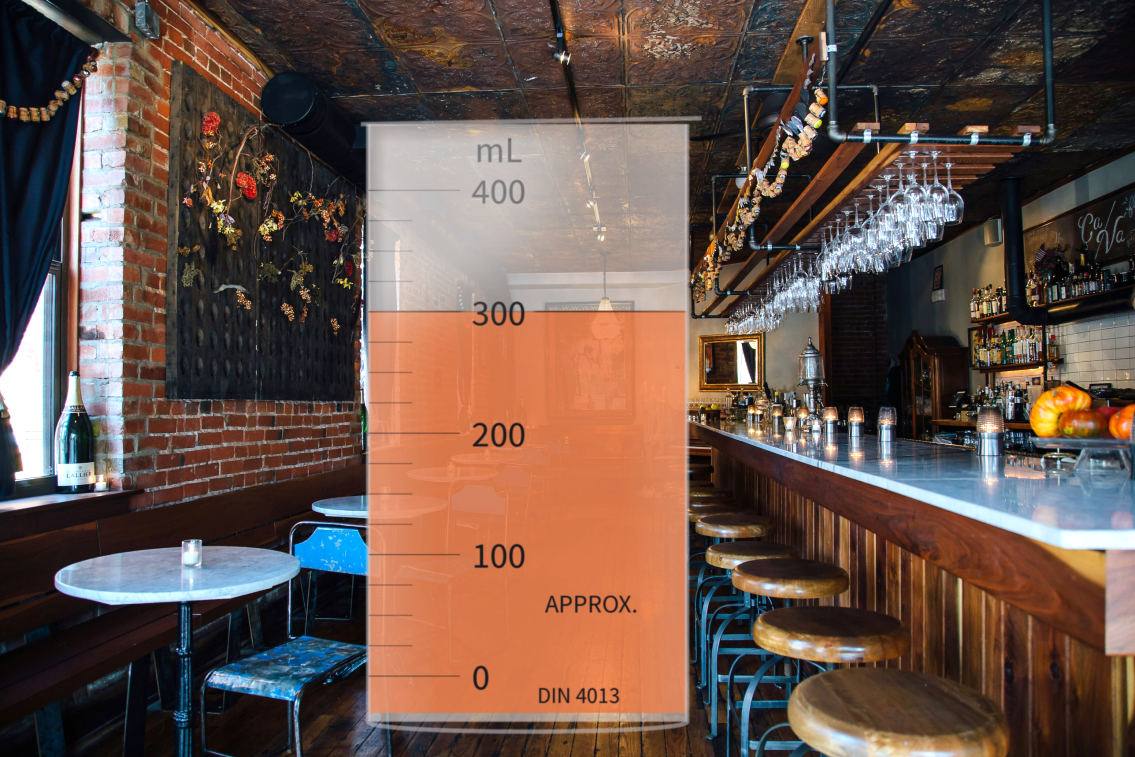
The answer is 300 mL
